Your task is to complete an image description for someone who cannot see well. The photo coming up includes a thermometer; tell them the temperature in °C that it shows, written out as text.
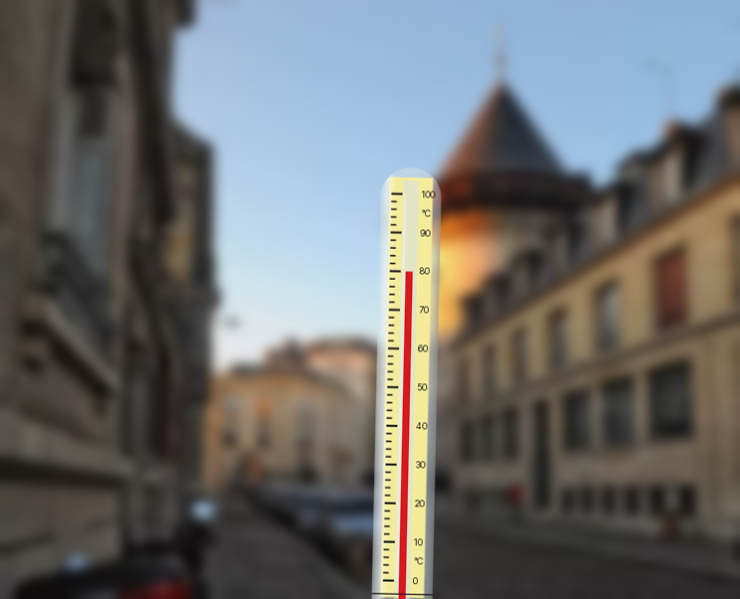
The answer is 80 °C
